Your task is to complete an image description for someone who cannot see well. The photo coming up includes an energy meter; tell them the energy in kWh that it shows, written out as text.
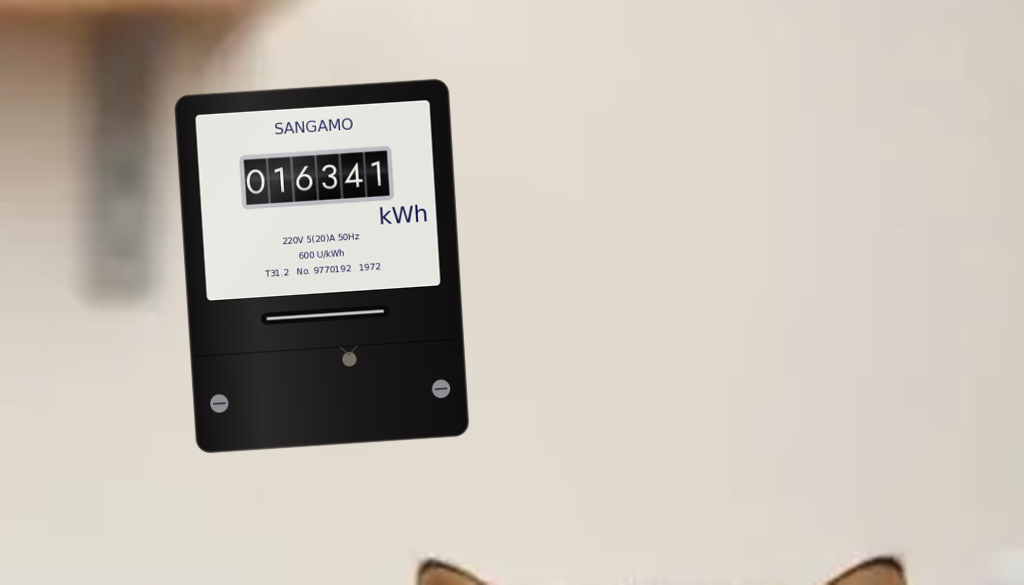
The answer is 16341 kWh
